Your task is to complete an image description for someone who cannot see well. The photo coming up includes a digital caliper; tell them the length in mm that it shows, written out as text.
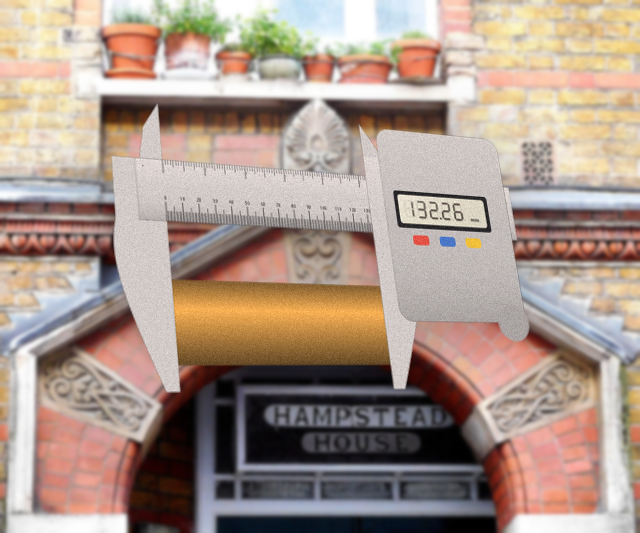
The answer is 132.26 mm
